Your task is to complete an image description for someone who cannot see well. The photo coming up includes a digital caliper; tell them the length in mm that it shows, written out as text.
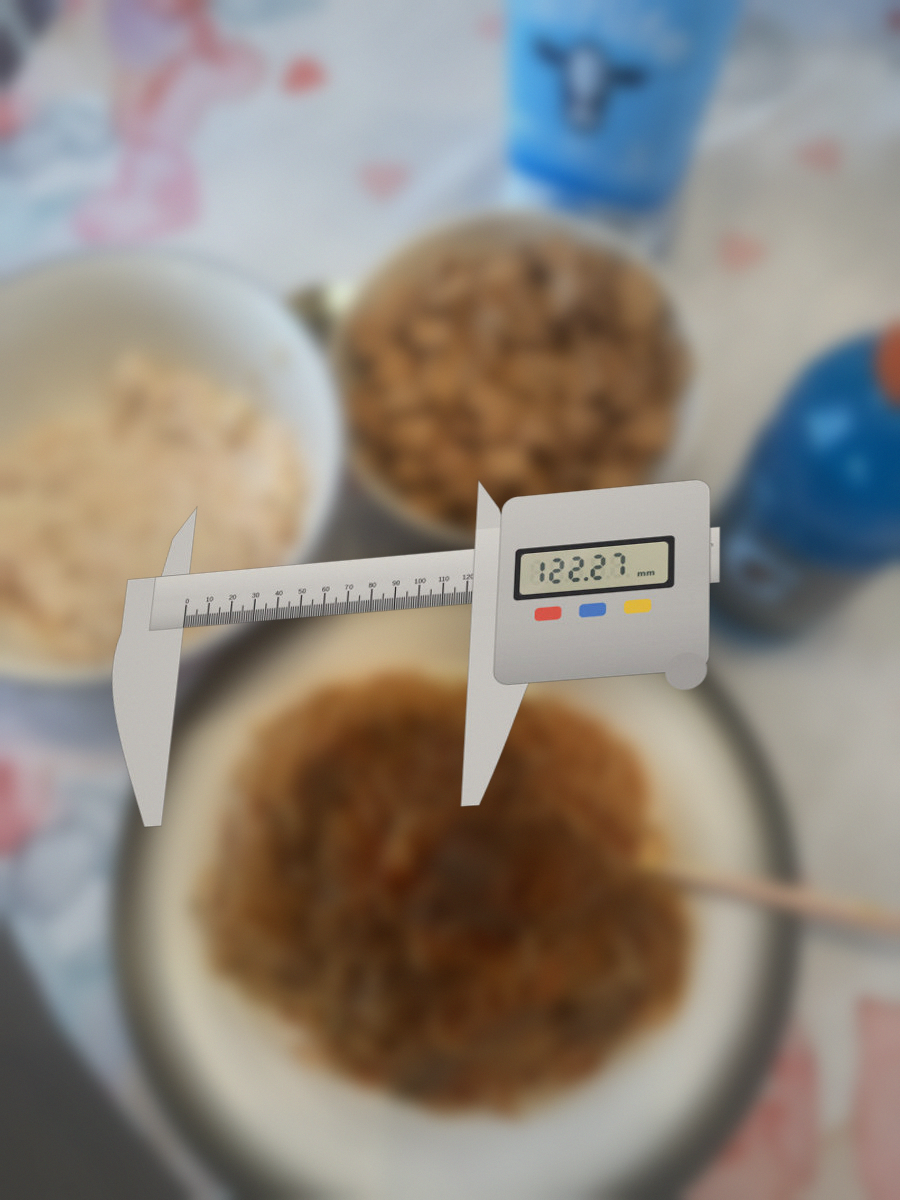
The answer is 122.27 mm
